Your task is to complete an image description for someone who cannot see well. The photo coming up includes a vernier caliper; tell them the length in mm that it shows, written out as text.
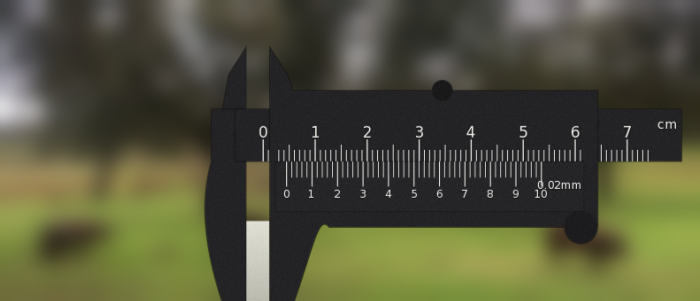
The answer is 4.5 mm
